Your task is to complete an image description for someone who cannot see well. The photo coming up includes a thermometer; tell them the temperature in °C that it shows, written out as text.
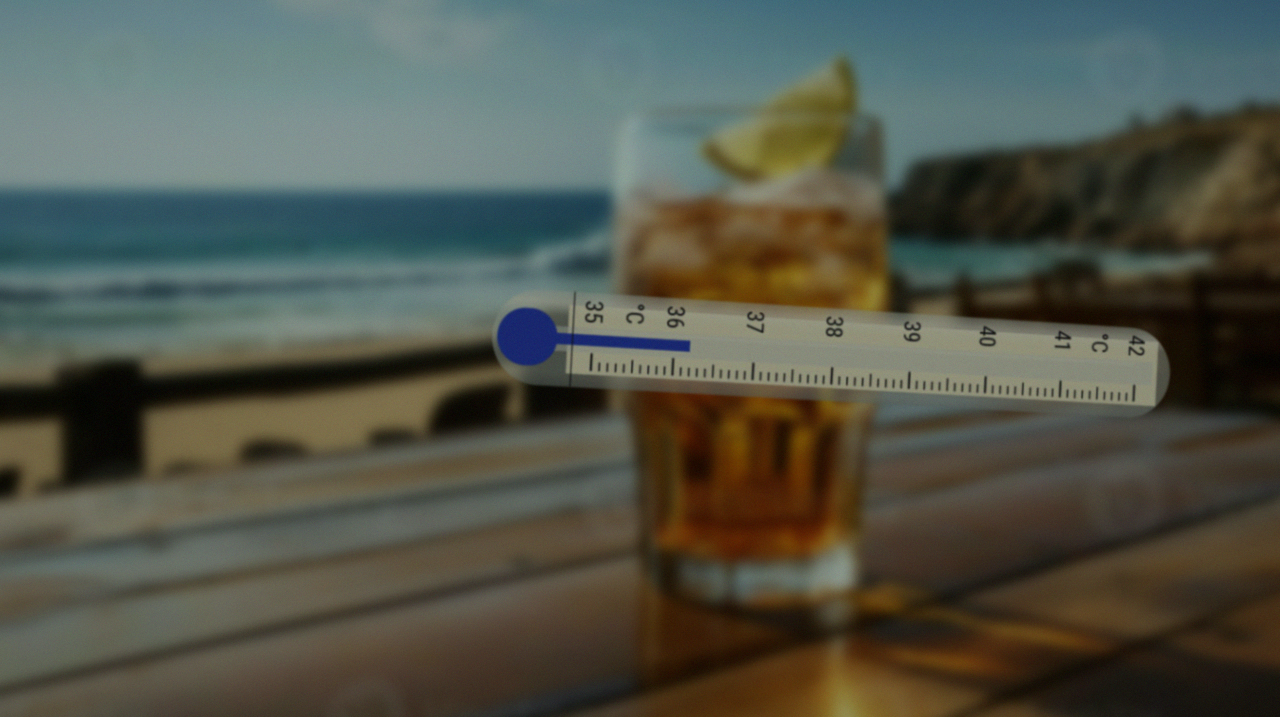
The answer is 36.2 °C
